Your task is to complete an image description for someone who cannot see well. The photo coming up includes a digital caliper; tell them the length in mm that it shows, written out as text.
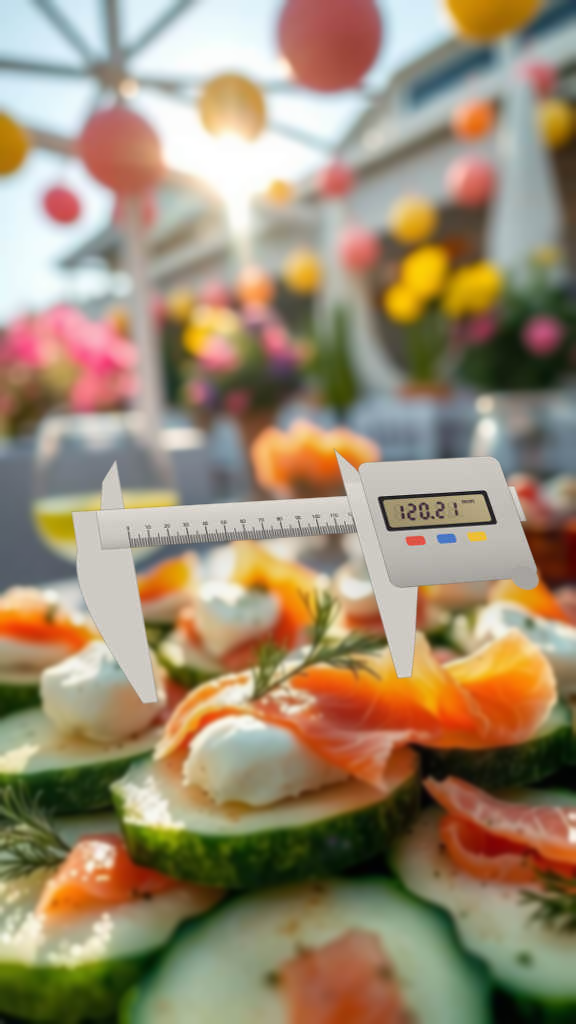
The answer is 120.21 mm
